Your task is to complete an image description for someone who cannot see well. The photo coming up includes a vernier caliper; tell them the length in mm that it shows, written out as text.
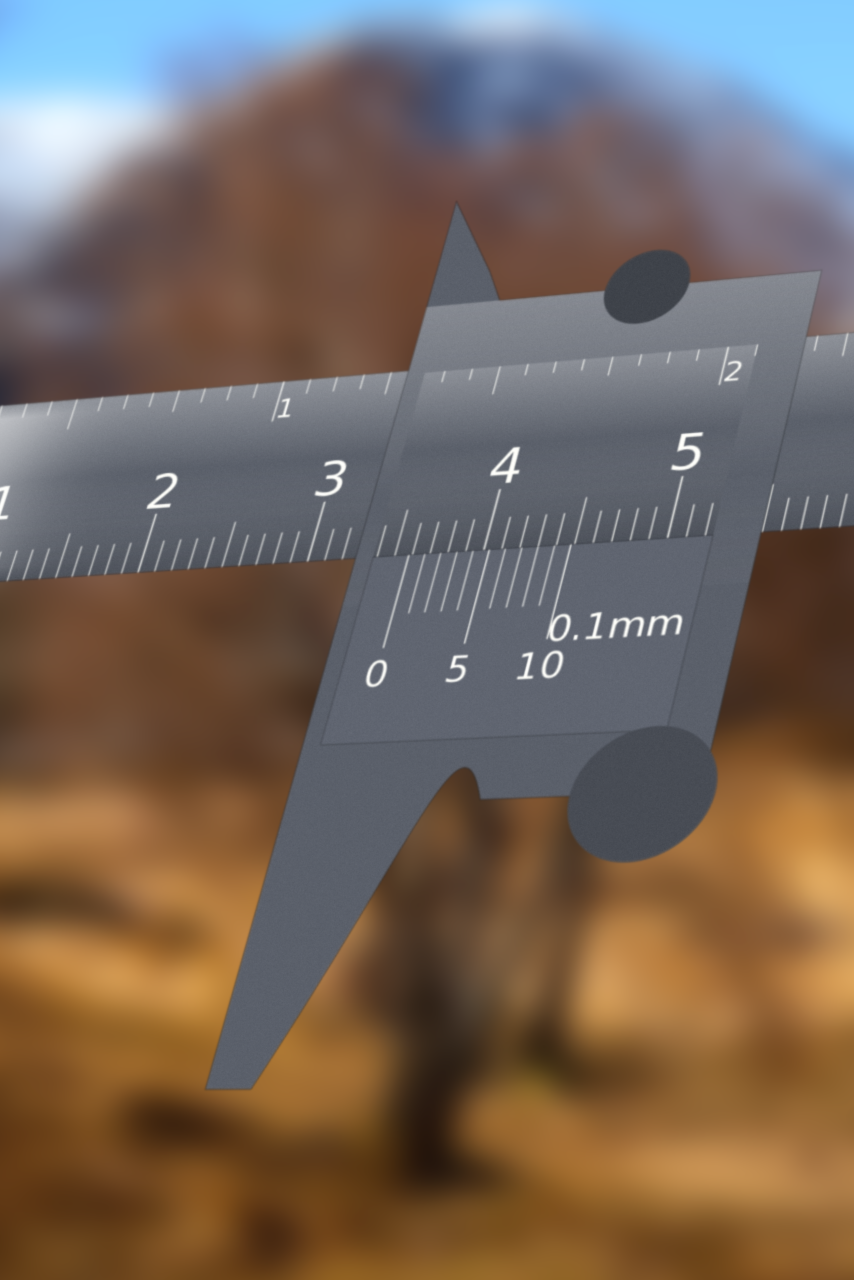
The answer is 35.8 mm
